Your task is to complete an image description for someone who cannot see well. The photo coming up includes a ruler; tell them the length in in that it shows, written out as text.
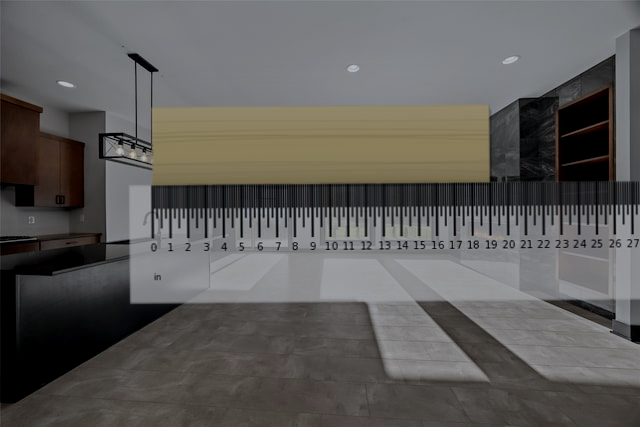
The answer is 19 in
